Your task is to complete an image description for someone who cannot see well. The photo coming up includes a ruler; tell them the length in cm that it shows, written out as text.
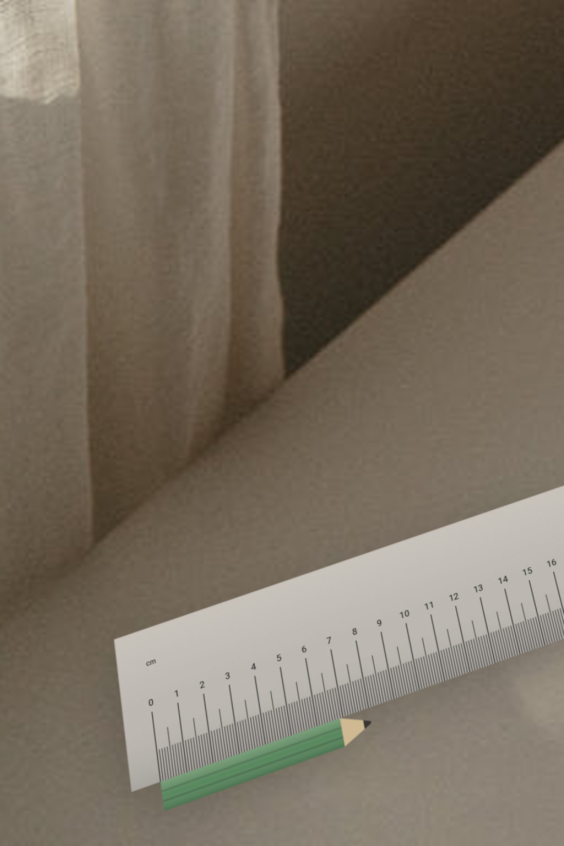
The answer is 8 cm
